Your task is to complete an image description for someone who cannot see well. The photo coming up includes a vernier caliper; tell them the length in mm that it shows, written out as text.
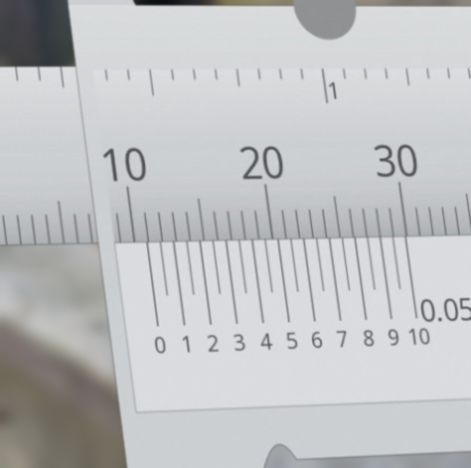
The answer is 10.9 mm
